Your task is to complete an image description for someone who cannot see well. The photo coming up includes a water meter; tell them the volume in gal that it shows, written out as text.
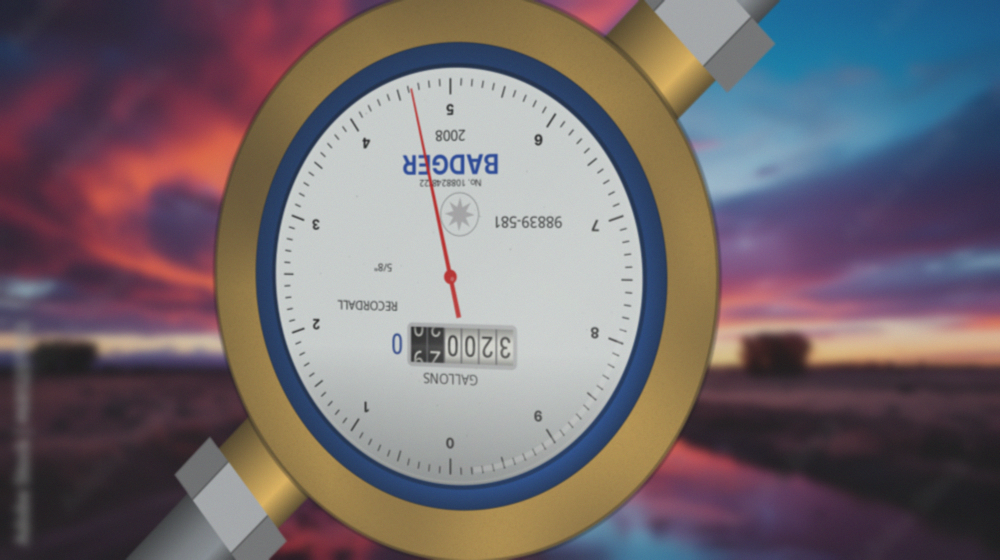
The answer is 3200294.6 gal
